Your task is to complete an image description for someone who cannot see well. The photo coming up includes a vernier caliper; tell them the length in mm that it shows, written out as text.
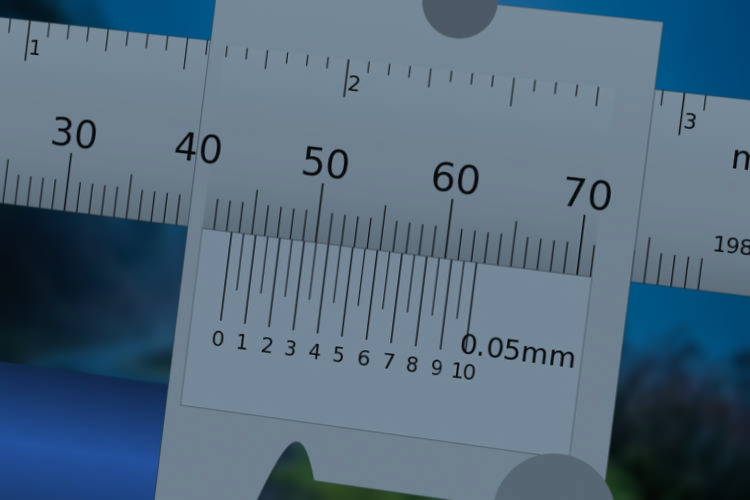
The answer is 43.4 mm
